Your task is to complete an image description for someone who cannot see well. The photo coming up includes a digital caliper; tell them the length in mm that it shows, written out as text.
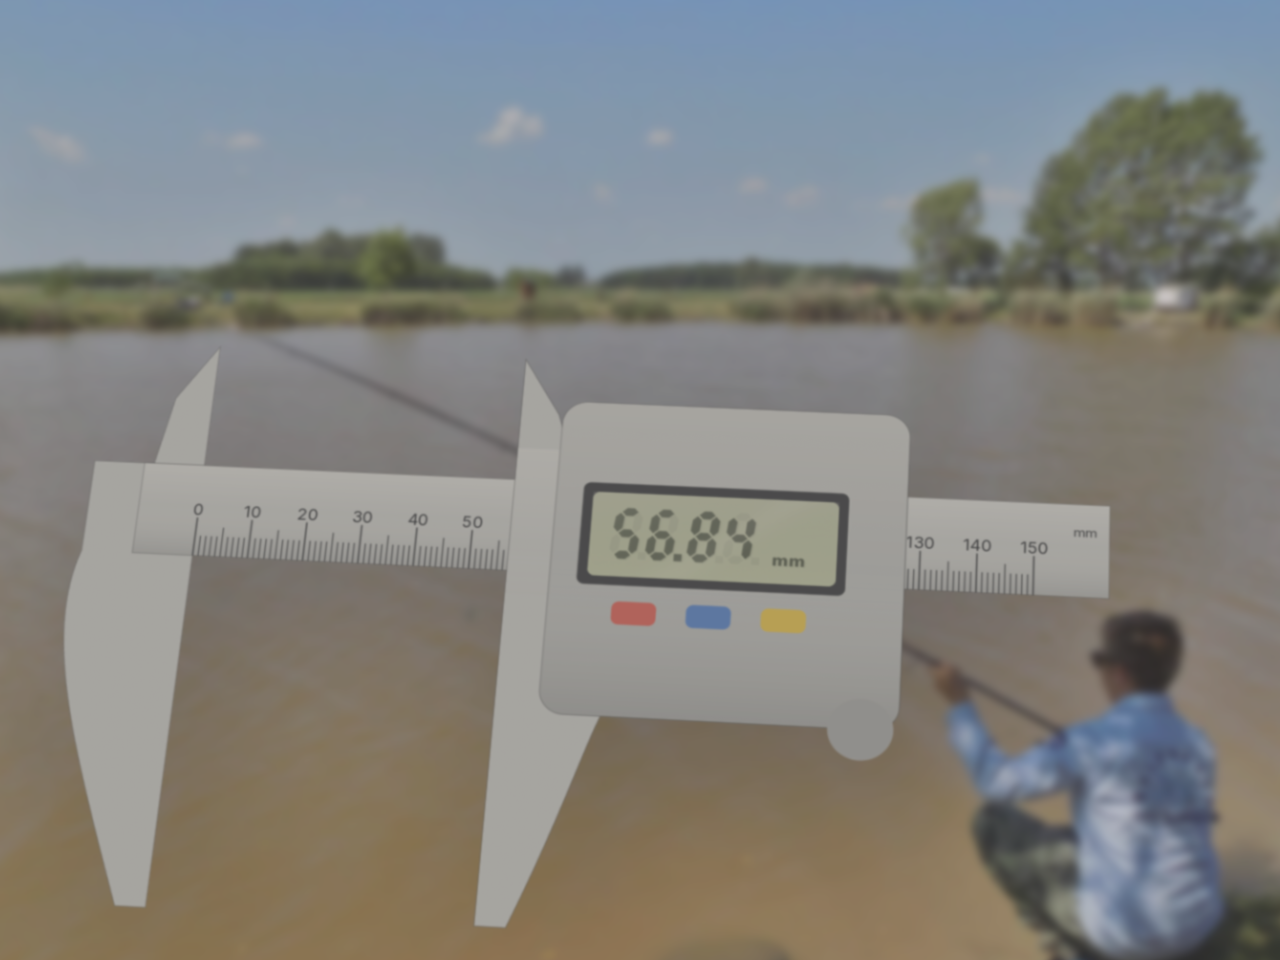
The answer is 56.84 mm
